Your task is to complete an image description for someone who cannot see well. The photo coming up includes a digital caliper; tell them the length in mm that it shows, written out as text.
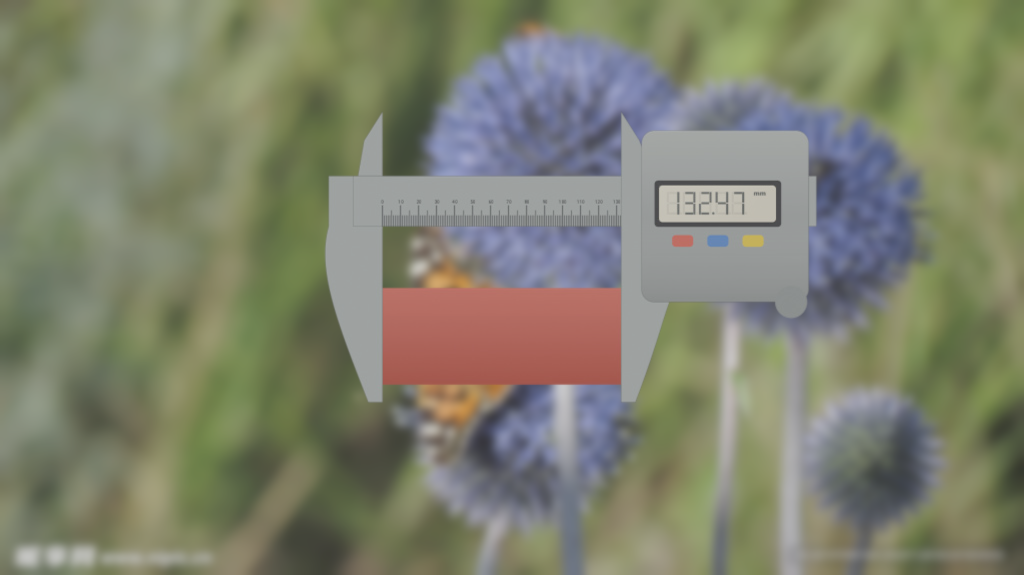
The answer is 132.47 mm
